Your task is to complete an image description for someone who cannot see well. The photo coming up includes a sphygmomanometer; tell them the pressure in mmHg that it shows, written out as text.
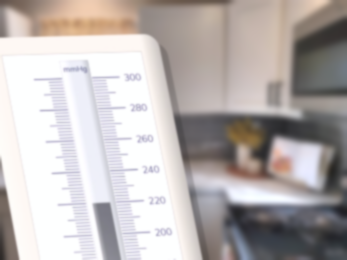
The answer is 220 mmHg
